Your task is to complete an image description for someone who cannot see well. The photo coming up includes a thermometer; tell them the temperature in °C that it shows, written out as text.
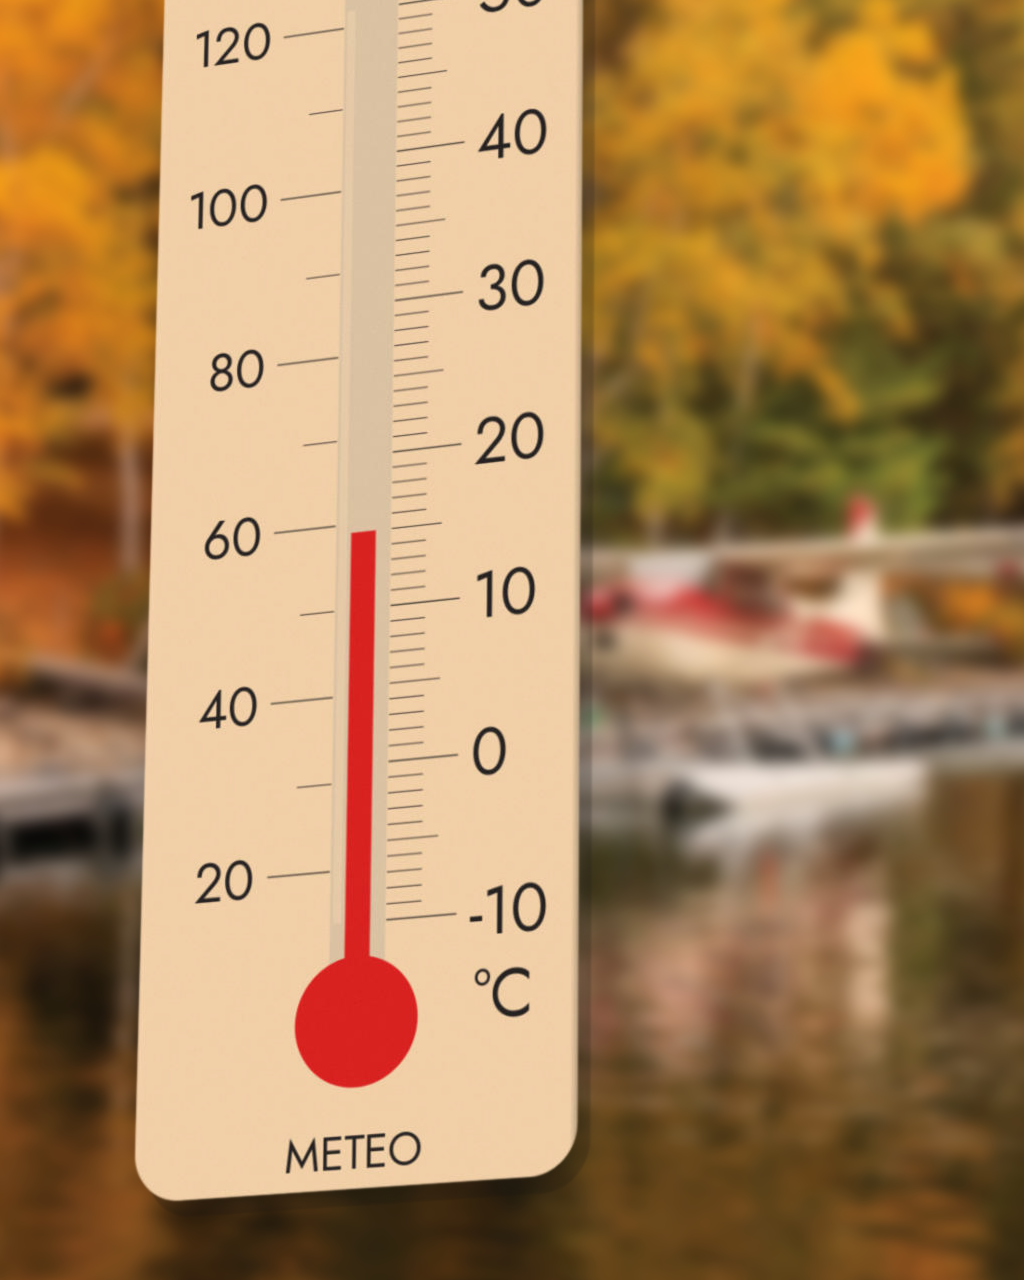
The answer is 15 °C
